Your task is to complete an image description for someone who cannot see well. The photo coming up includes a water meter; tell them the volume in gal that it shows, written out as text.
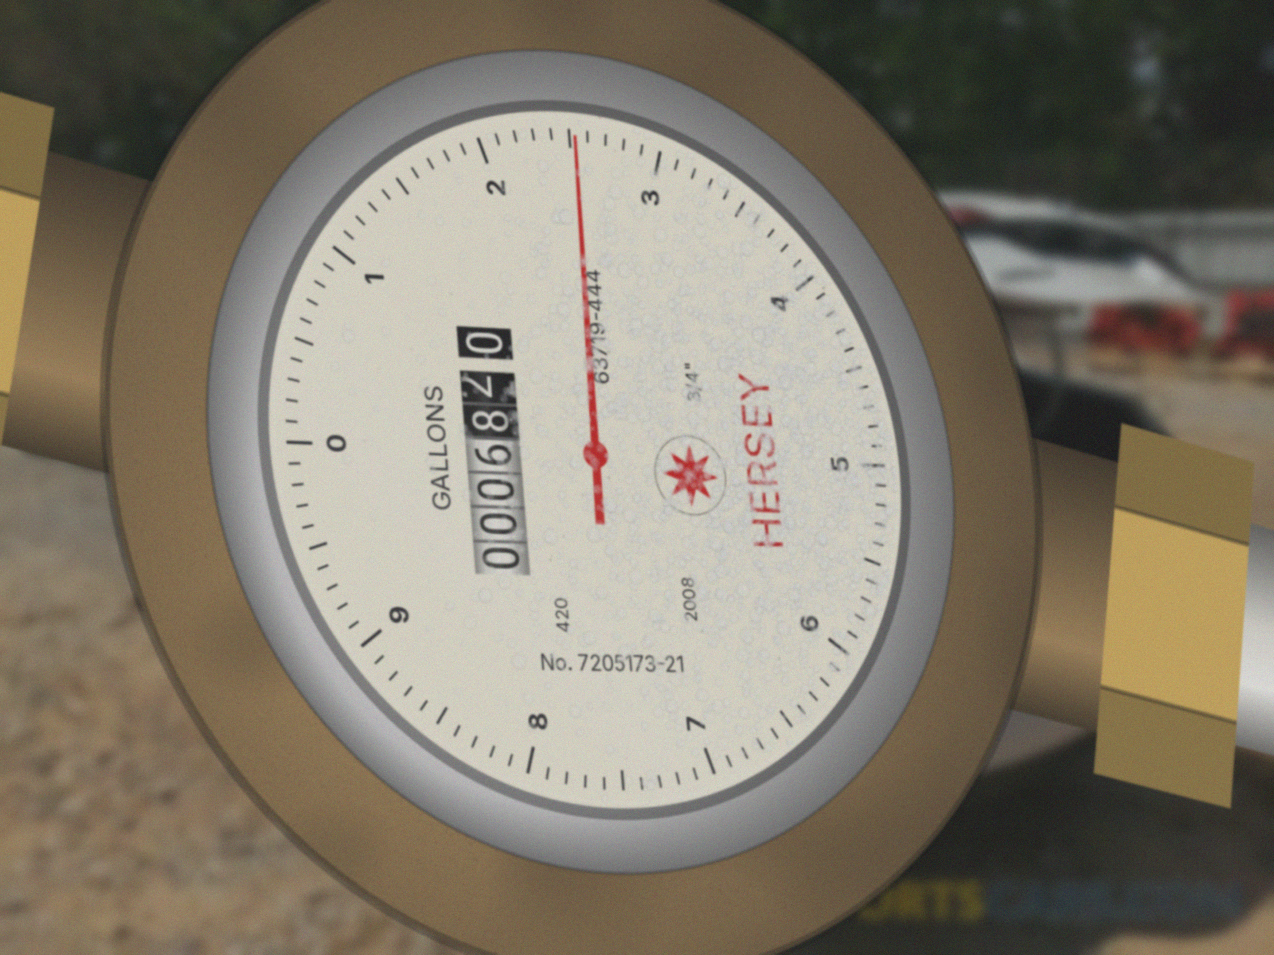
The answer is 6822.5 gal
